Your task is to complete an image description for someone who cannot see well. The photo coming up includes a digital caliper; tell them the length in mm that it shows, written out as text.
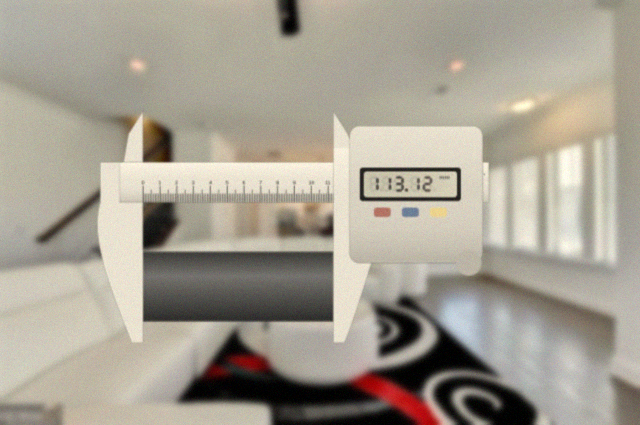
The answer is 113.12 mm
